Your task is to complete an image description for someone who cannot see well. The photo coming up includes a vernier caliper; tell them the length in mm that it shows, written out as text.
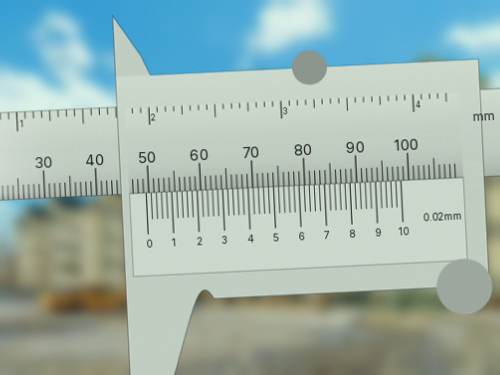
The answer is 49.5 mm
